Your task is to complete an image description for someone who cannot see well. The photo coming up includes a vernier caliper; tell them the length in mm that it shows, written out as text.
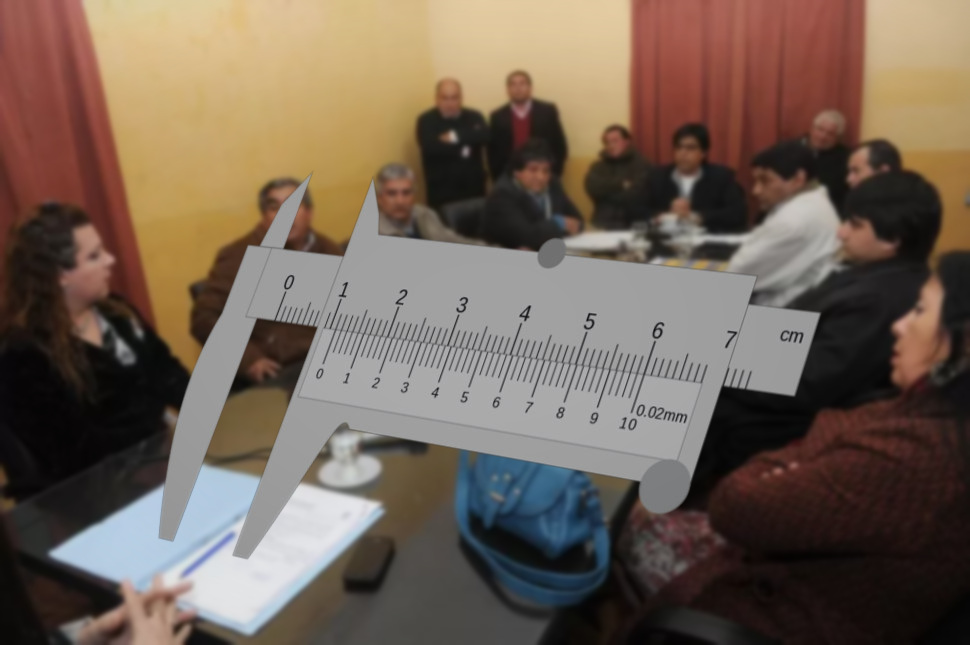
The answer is 11.0 mm
